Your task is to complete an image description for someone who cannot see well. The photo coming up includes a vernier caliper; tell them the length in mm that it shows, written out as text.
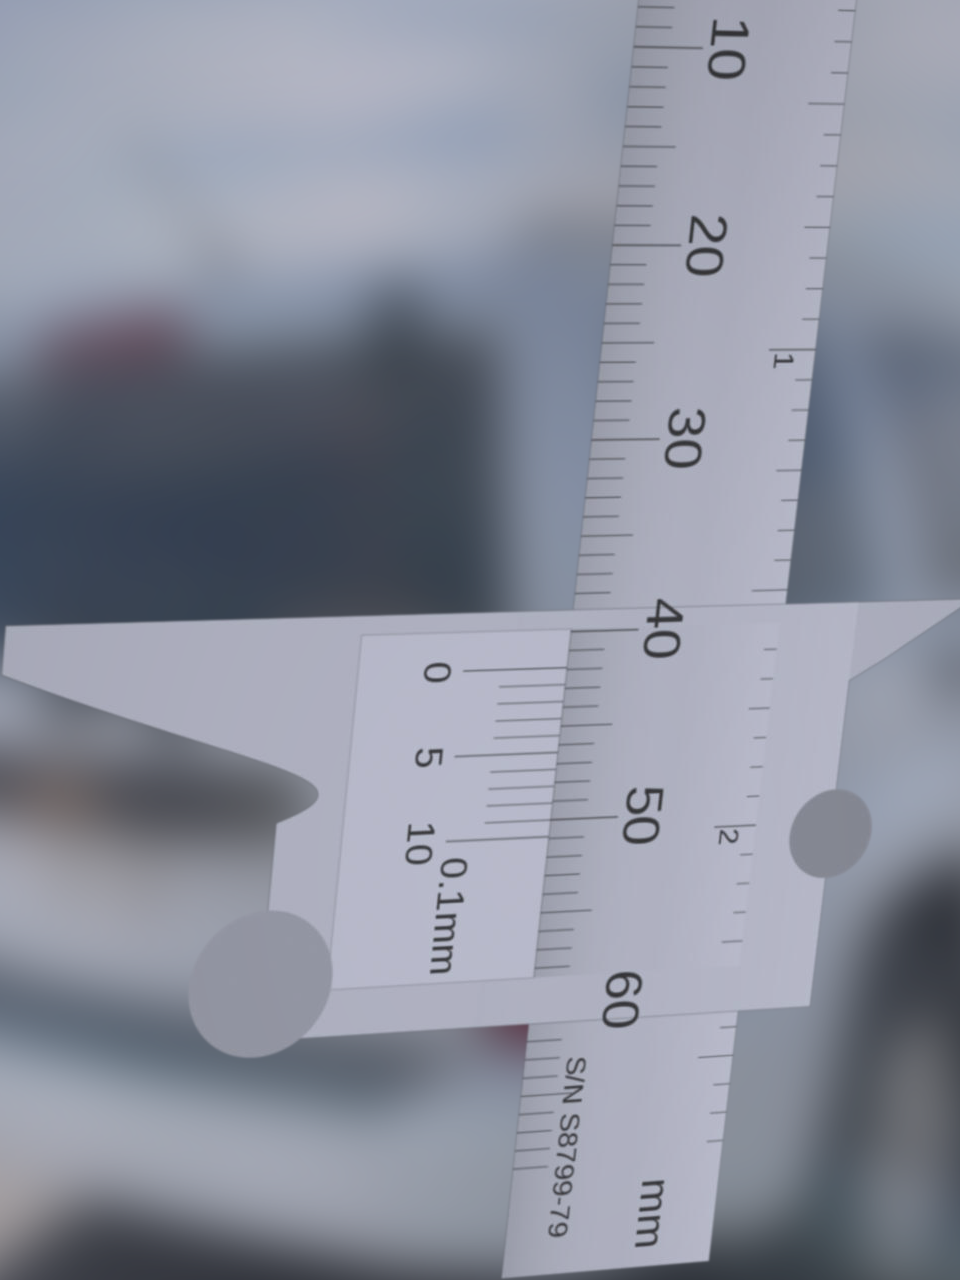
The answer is 41.9 mm
